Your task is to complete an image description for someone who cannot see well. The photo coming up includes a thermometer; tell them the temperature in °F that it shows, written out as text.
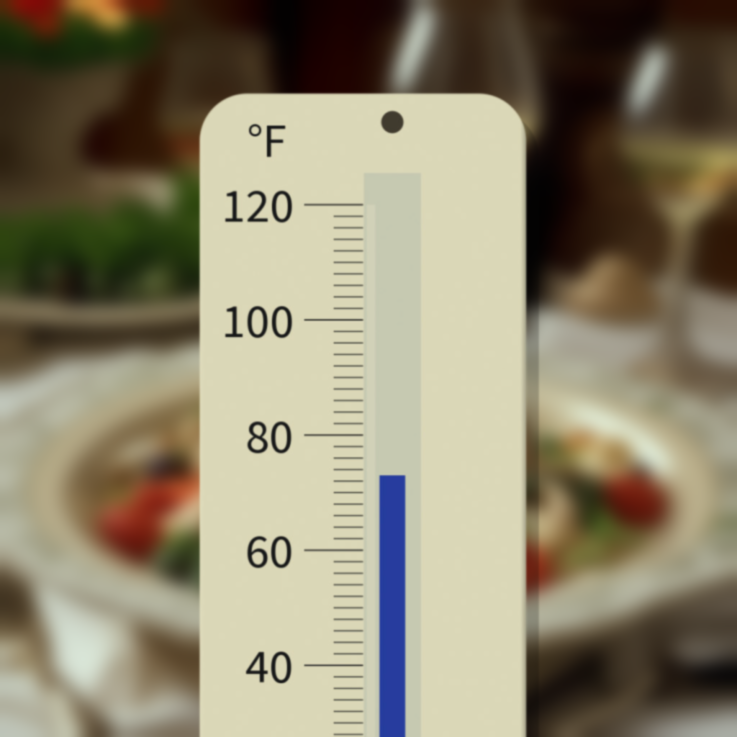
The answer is 73 °F
